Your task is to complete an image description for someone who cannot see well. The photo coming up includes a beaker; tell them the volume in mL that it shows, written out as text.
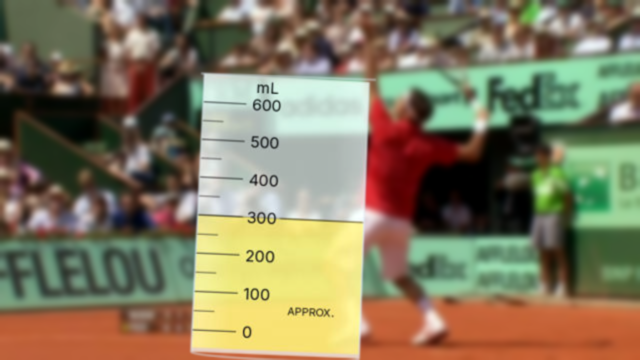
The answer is 300 mL
